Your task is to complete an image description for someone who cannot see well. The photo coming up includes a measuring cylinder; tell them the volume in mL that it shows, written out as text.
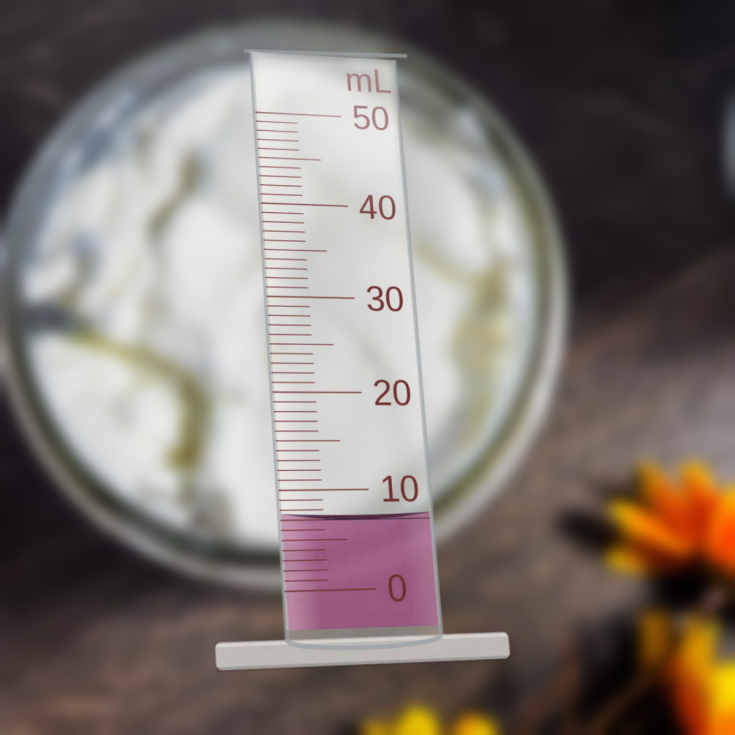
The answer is 7 mL
